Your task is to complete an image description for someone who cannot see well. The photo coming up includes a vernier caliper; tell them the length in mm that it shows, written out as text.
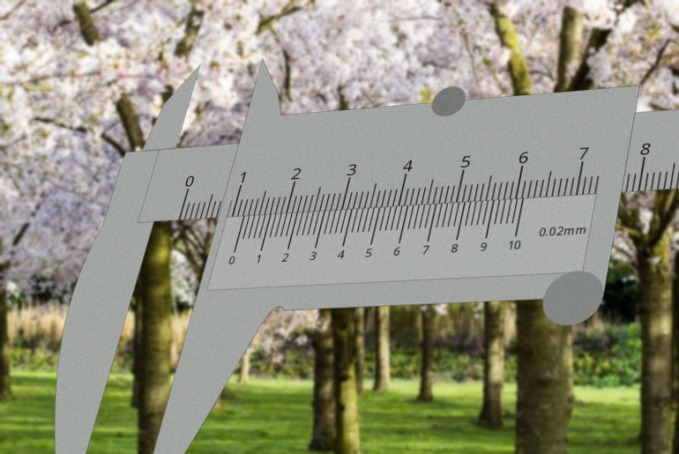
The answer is 12.2 mm
